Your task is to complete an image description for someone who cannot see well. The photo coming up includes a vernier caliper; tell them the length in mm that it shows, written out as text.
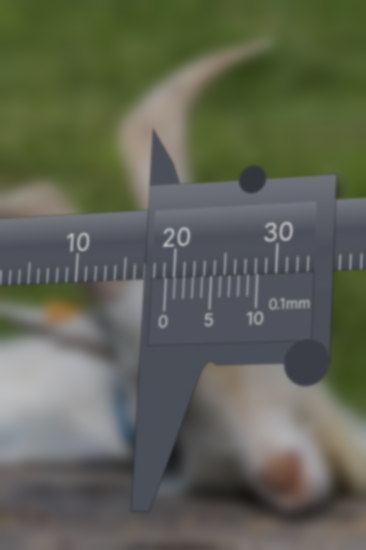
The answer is 19.2 mm
